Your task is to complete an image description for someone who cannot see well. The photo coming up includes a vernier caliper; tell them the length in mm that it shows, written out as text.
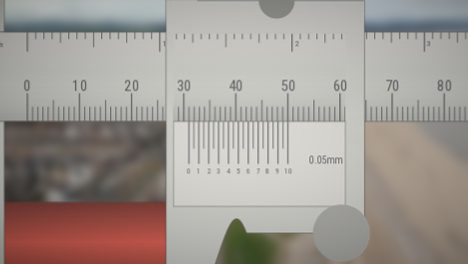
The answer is 31.0 mm
